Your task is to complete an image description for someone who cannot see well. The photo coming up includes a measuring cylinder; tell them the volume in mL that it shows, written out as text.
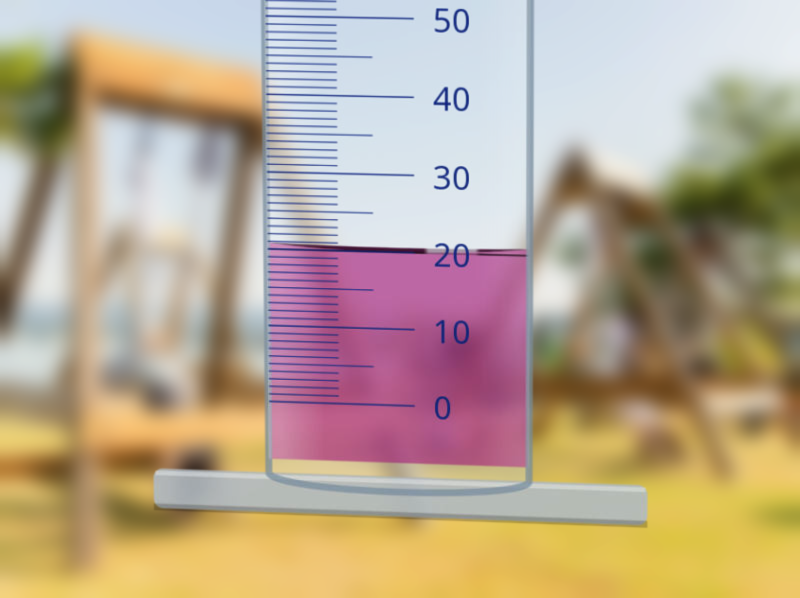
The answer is 20 mL
